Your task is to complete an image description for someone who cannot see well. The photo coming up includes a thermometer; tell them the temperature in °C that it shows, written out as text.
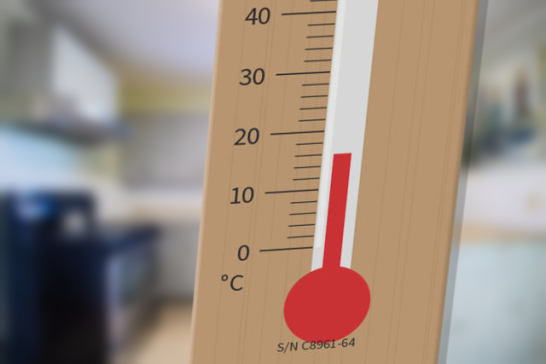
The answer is 16 °C
